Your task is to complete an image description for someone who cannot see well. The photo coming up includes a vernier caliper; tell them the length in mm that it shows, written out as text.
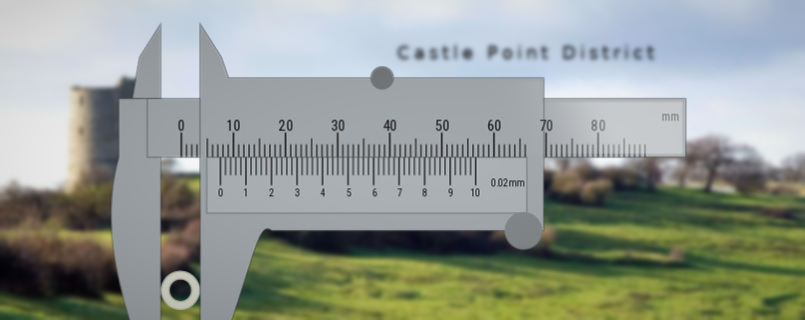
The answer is 7.5 mm
